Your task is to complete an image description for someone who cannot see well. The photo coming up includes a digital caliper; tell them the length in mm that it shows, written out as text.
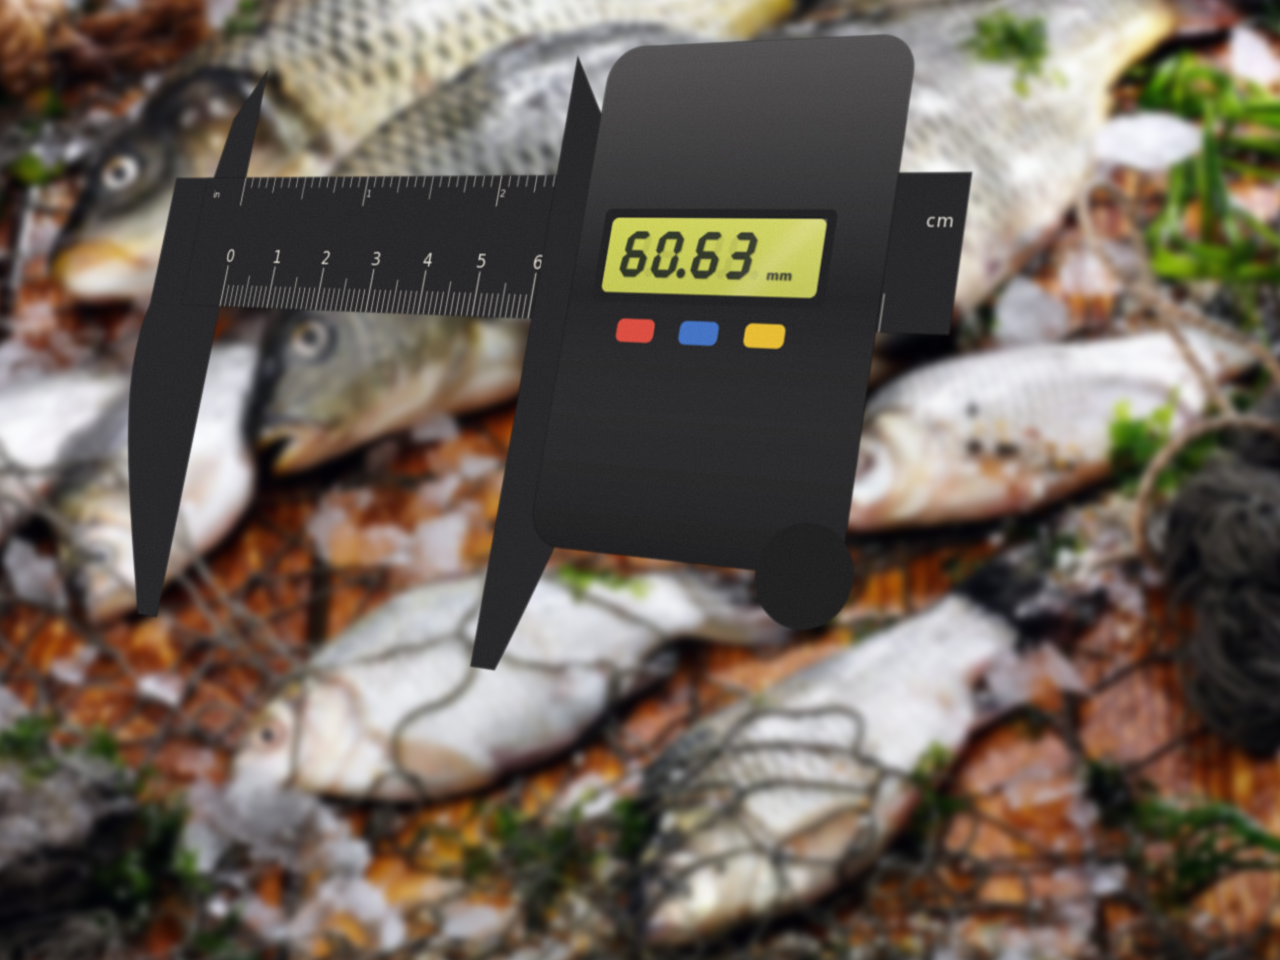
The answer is 60.63 mm
